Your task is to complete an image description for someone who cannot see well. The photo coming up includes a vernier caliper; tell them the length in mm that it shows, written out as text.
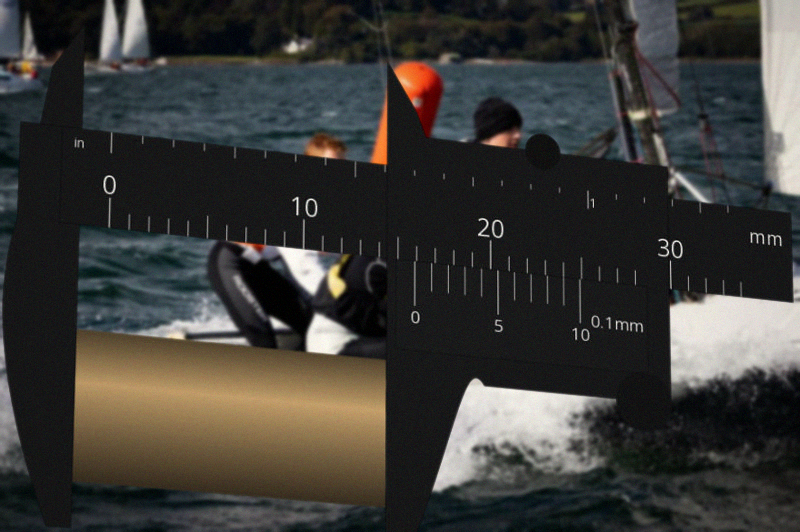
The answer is 15.9 mm
